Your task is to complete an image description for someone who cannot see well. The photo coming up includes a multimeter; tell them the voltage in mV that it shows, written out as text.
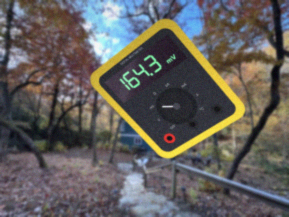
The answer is 164.3 mV
